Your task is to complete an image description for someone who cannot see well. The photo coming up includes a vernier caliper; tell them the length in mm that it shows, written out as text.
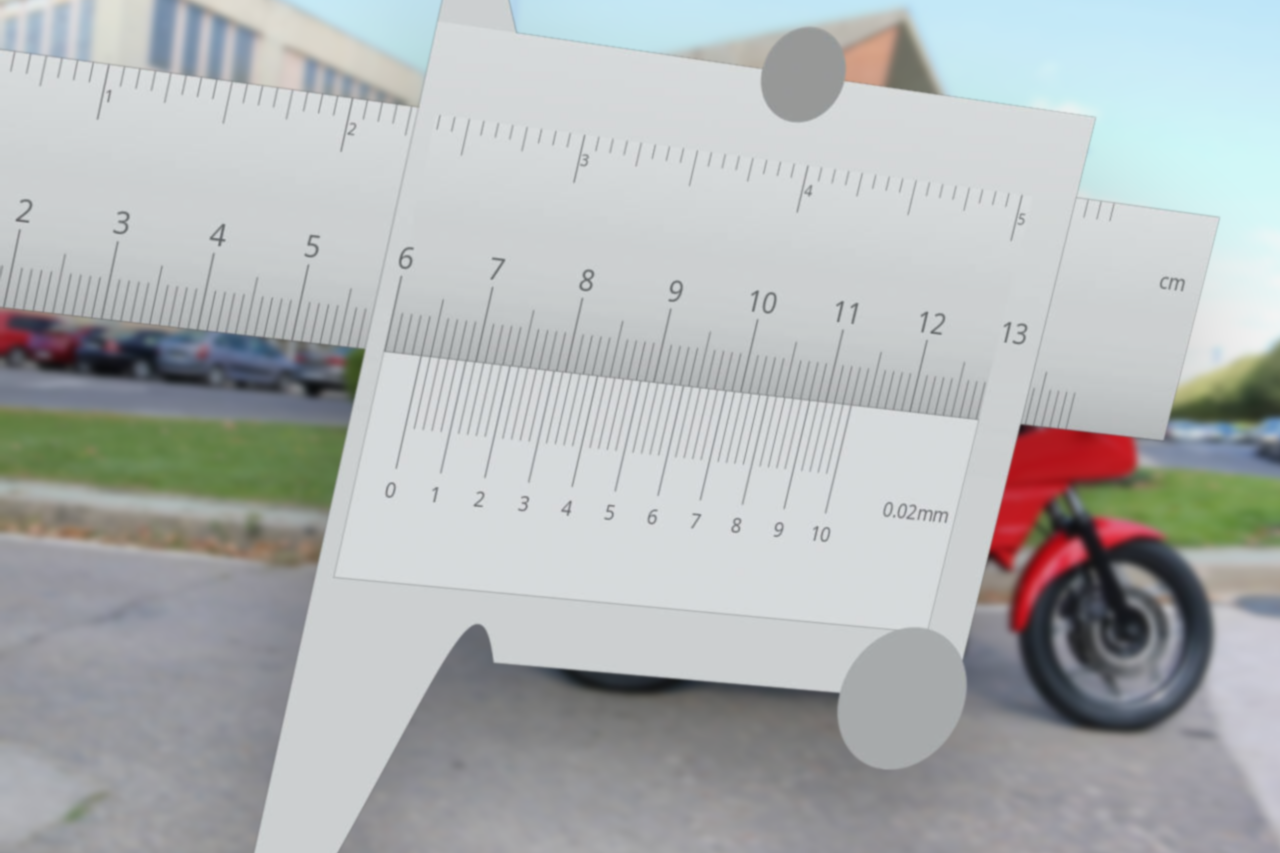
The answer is 64.0 mm
